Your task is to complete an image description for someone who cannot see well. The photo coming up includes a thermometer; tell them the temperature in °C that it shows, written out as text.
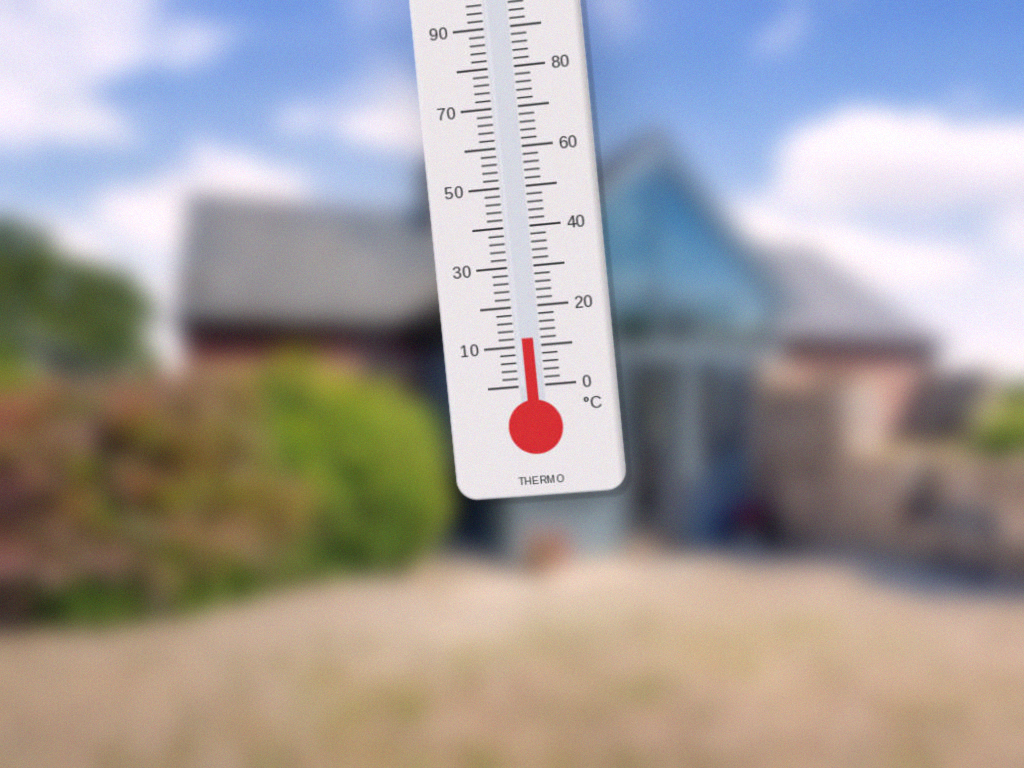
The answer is 12 °C
